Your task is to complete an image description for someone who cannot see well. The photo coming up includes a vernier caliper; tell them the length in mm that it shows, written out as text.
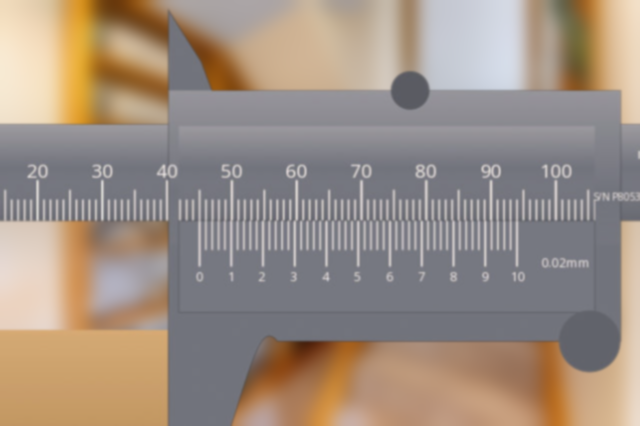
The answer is 45.0 mm
